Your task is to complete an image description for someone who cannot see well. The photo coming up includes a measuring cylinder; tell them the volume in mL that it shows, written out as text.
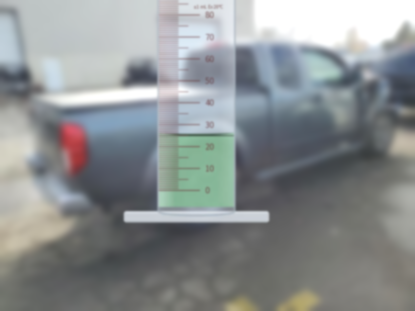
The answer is 25 mL
